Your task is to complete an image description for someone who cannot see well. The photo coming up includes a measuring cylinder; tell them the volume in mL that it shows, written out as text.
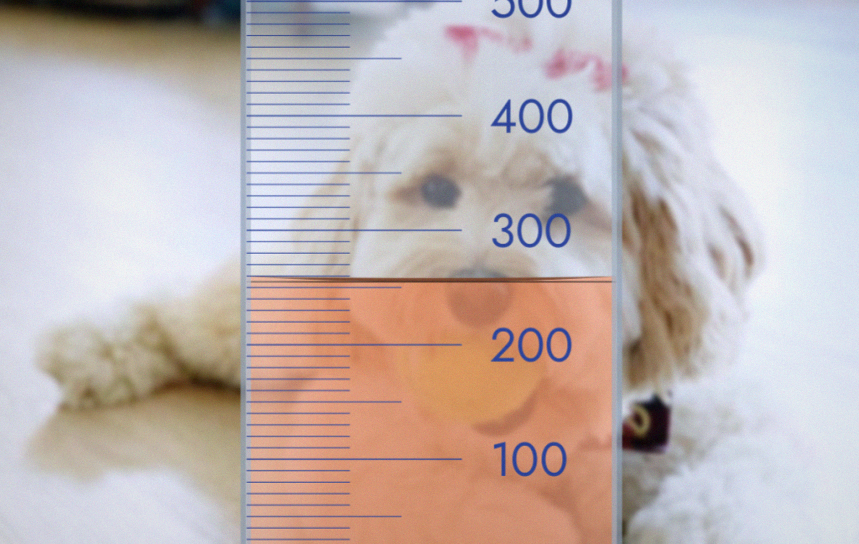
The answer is 255 mL
